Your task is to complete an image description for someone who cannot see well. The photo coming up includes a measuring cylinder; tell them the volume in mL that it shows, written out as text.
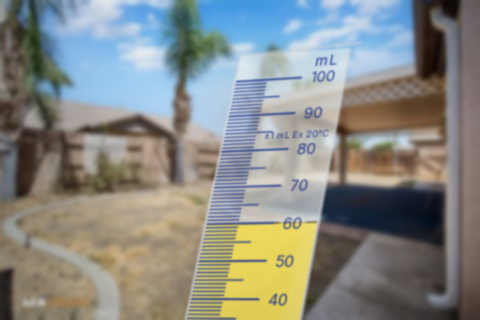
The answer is 60 mL
